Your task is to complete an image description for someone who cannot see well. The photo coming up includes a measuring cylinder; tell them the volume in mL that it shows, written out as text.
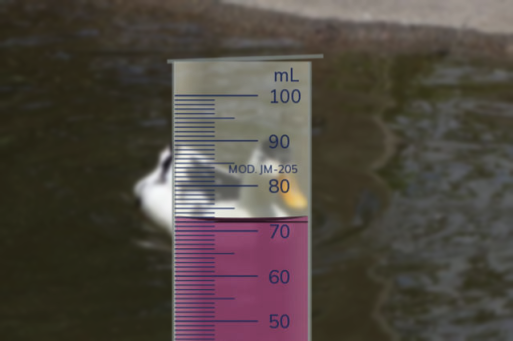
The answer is 72 mL
